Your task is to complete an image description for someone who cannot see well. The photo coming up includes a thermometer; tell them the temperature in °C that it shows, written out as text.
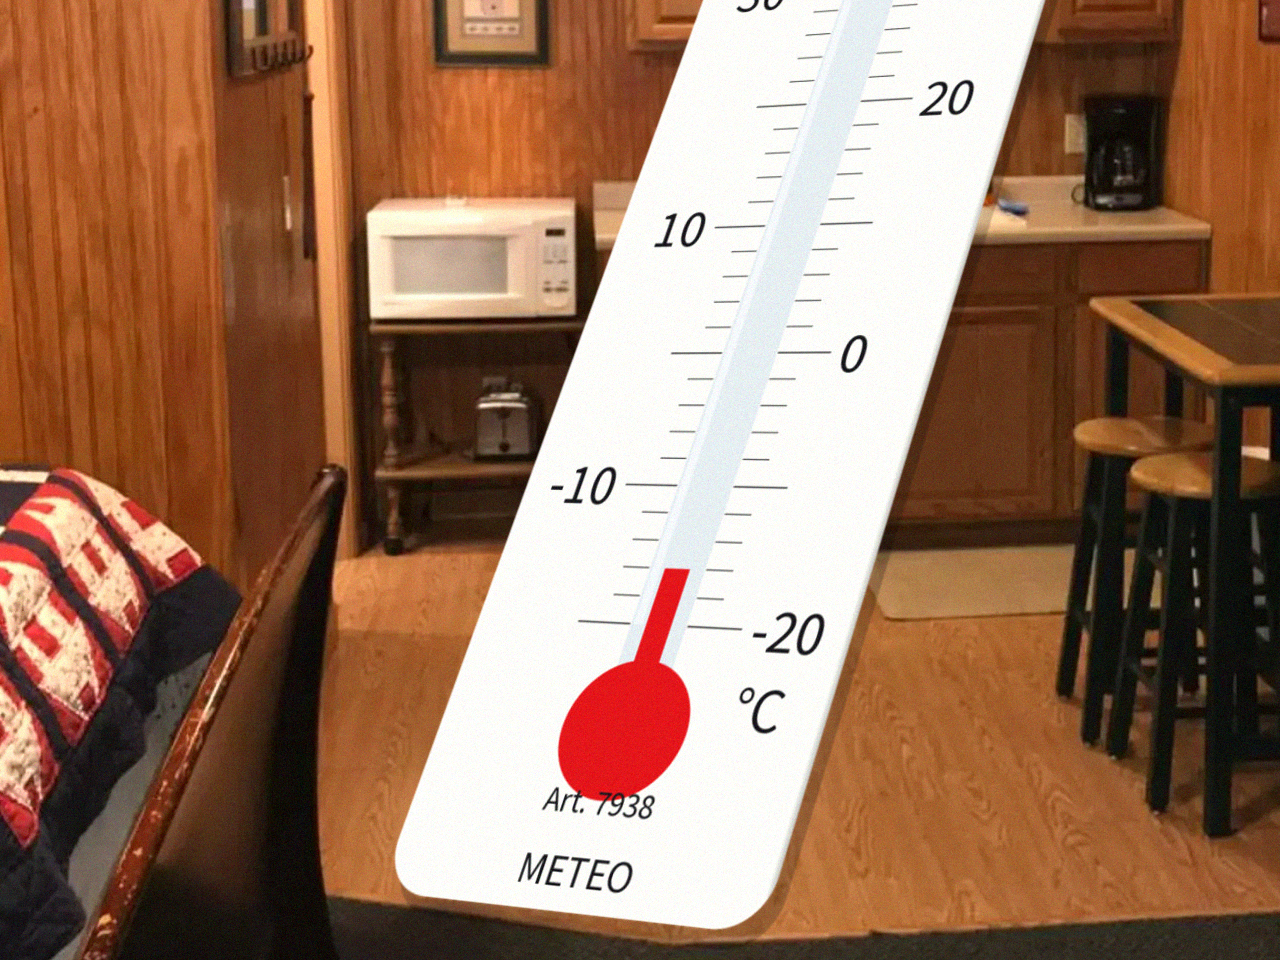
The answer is -16 °C
